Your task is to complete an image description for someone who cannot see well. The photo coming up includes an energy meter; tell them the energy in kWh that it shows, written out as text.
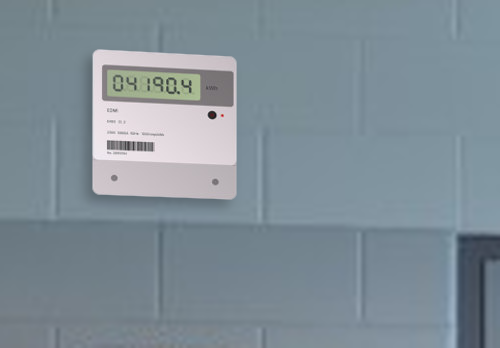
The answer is 4190.4 kWh
